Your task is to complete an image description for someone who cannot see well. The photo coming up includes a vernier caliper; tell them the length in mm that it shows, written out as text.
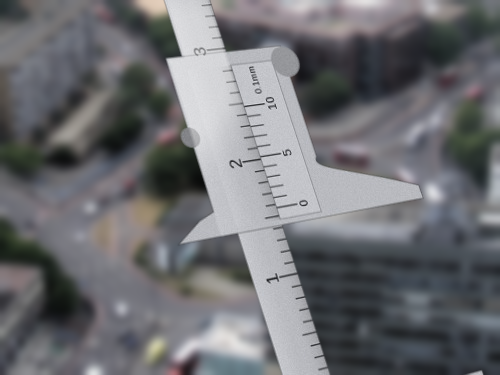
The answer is 15.7 mm
